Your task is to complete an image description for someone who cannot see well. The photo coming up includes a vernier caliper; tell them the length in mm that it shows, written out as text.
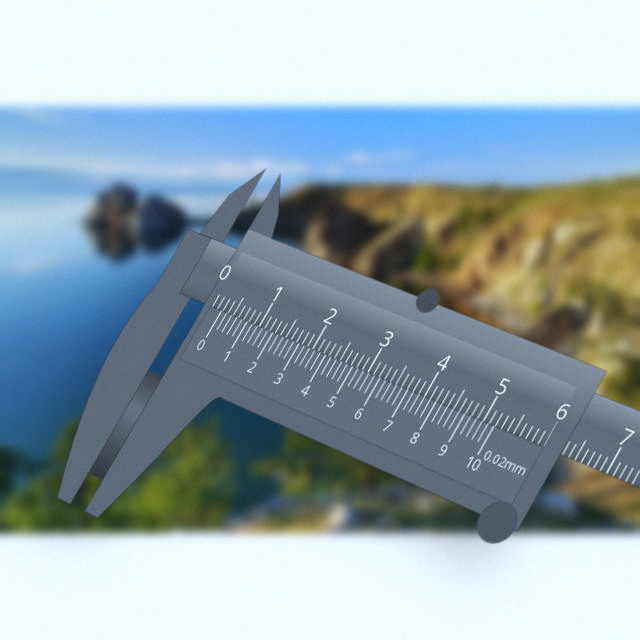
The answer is 2.8 mm
